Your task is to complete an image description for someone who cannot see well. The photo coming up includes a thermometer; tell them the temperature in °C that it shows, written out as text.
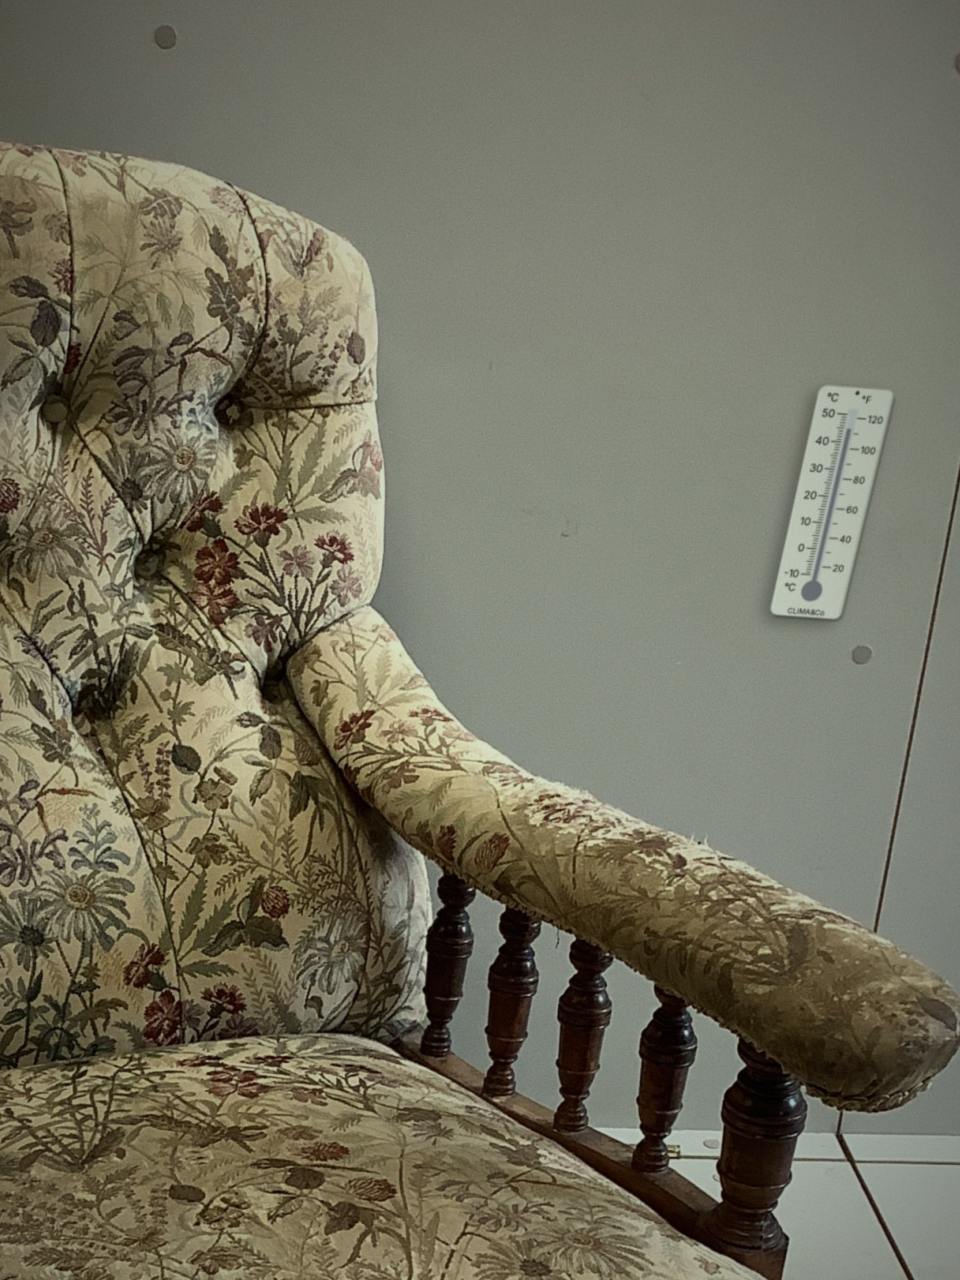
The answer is 45 °C
